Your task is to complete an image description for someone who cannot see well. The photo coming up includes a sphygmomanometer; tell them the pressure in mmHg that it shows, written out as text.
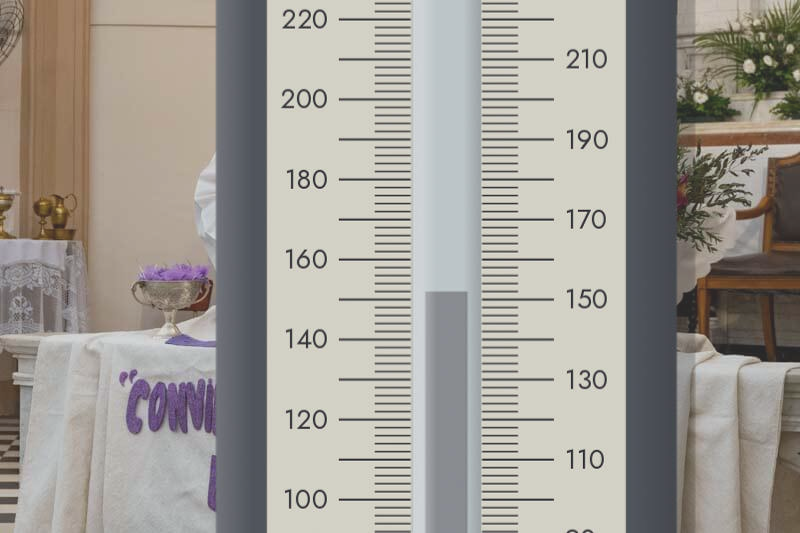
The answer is 152 mmHg
